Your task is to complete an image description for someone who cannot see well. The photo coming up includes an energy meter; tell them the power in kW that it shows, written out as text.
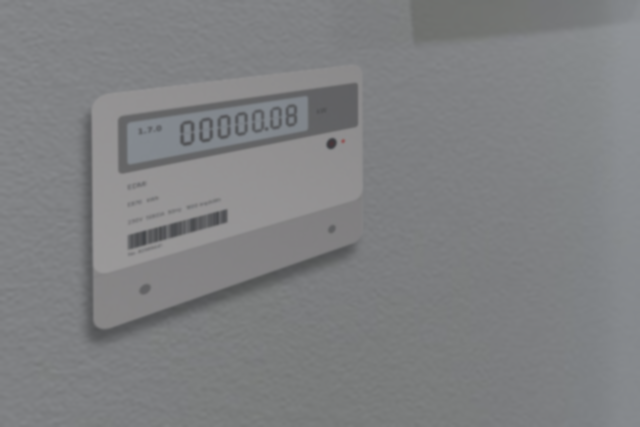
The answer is 0.08 kW
